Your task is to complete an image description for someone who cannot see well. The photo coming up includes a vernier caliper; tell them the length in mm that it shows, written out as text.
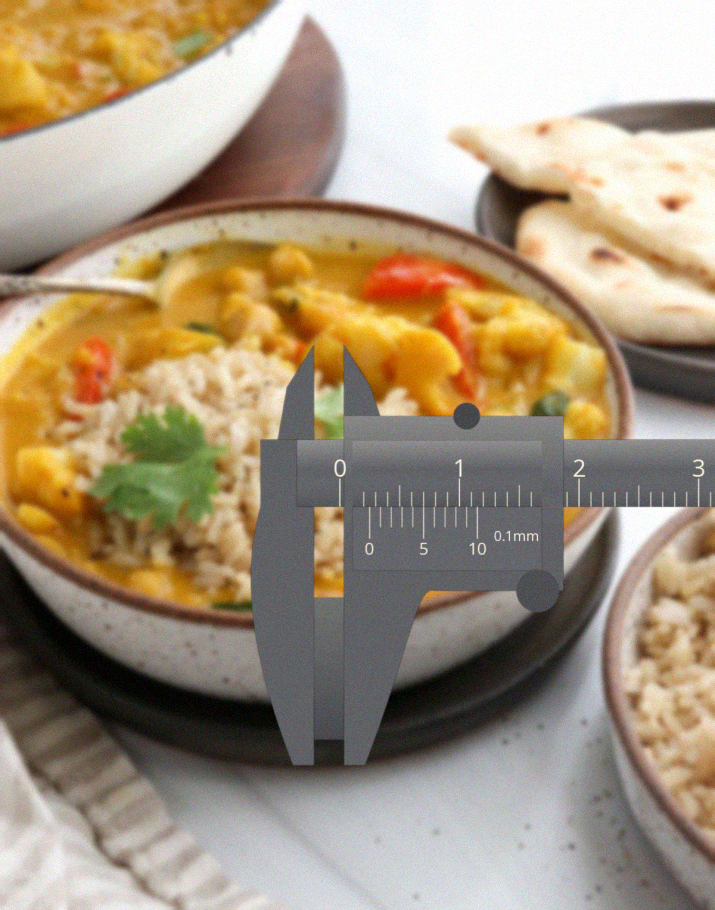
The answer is 2.5 mm
